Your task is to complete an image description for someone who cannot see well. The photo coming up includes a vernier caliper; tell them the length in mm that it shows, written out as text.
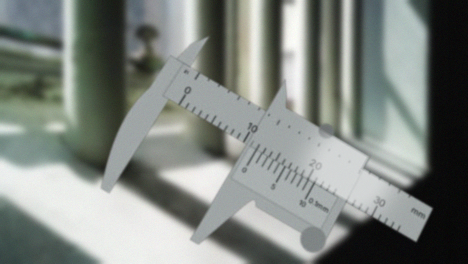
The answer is 12.0 mm
